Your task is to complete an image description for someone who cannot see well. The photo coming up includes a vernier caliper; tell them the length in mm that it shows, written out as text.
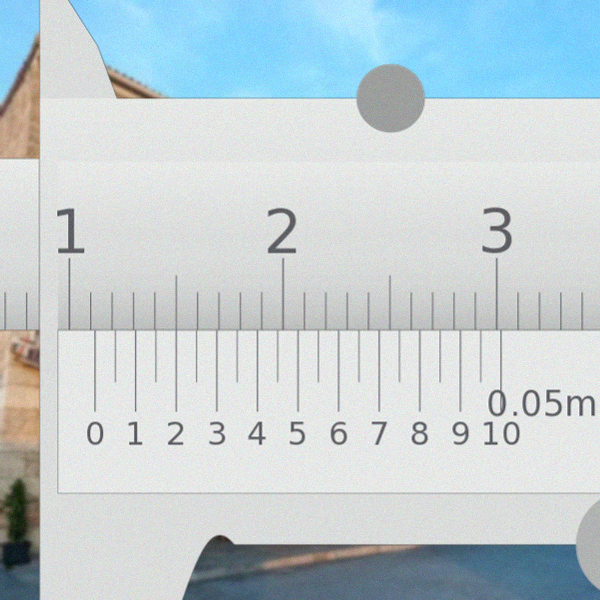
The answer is 11.2 mm
